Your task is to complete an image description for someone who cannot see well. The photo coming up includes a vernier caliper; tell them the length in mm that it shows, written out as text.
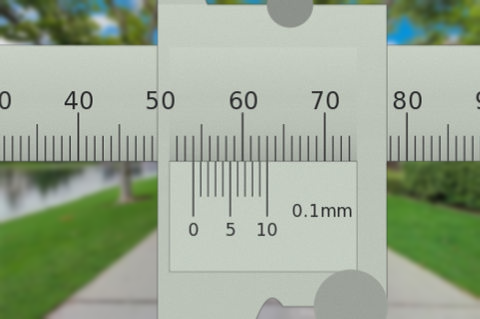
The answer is 54.0 mm
